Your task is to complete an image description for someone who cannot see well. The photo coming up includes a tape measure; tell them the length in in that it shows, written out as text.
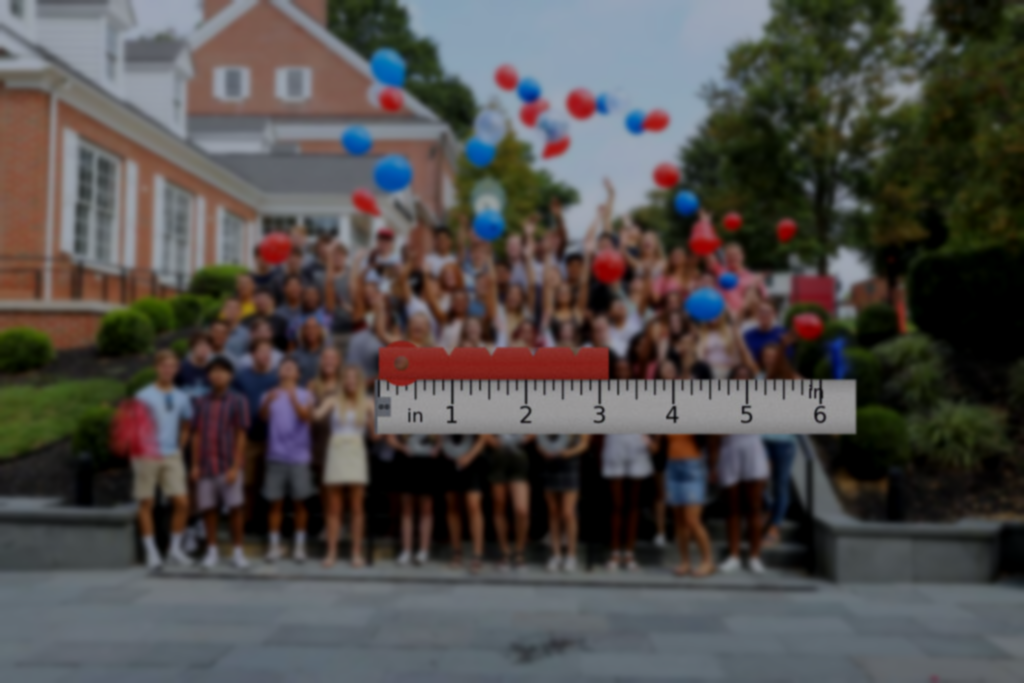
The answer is 3.125 in
